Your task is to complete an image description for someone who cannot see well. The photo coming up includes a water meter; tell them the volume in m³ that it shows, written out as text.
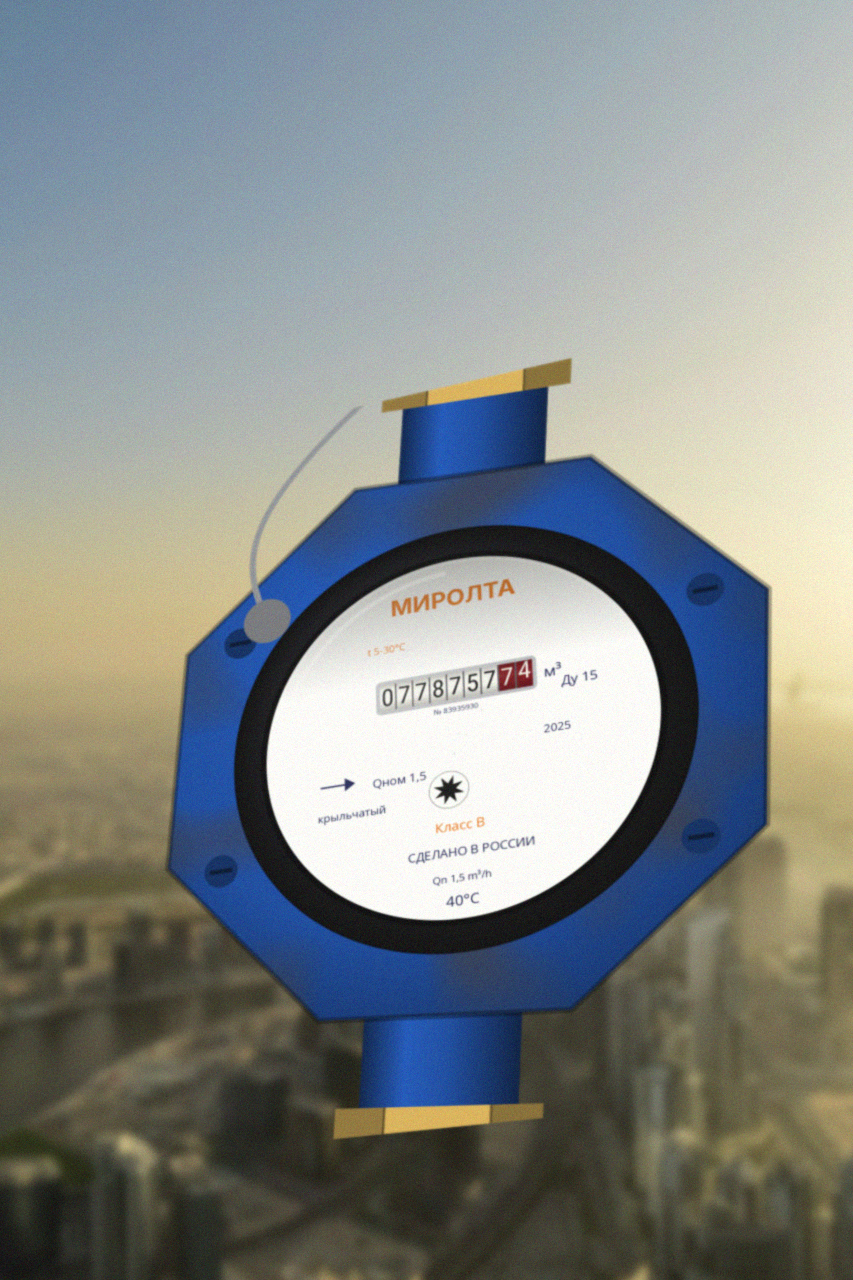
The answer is 778757.74 m³
